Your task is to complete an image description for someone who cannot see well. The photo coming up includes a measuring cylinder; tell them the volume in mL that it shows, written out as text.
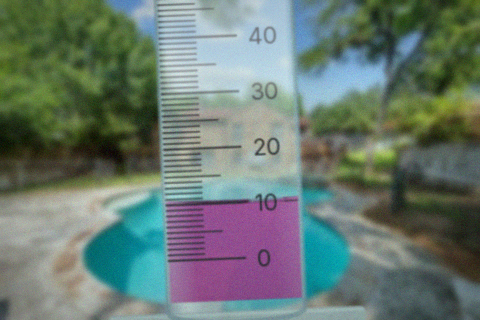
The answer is 10 mL
